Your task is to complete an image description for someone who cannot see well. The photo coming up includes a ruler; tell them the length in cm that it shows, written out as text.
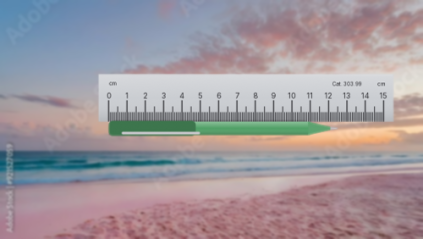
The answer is 12.5 cm
